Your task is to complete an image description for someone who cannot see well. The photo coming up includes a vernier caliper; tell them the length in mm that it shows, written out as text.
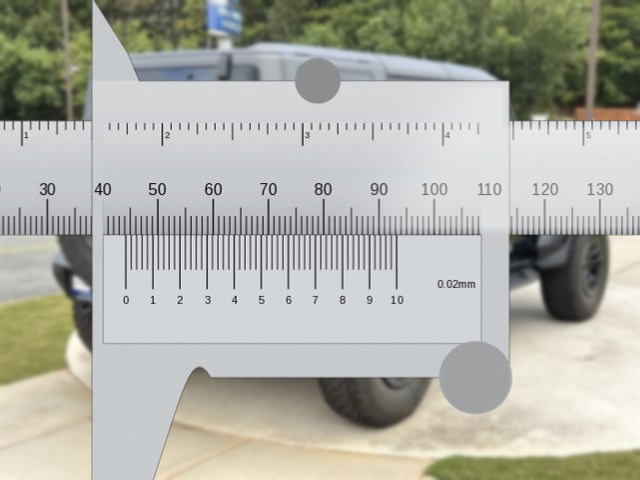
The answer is 44.2 mm
